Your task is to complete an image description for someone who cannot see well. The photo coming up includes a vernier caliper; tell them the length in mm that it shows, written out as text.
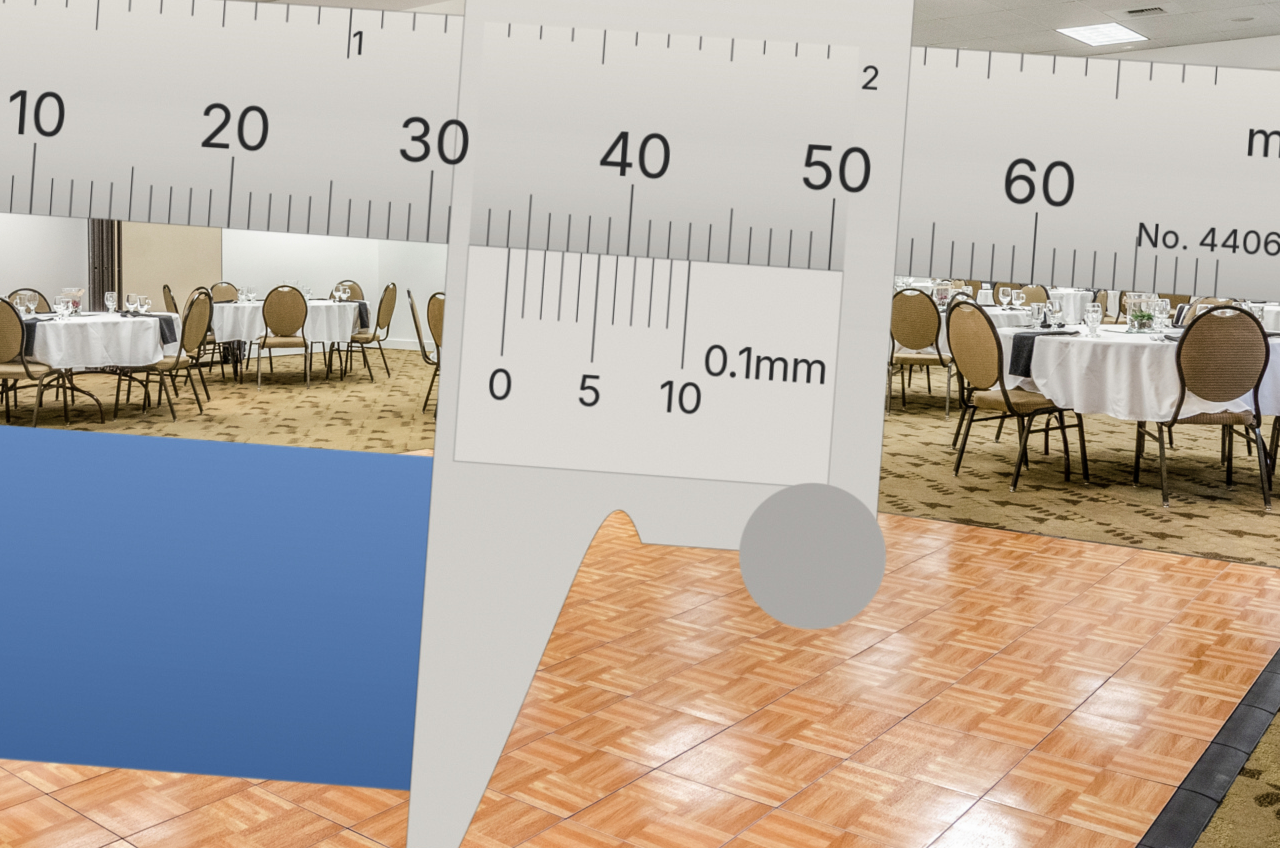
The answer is 34.1 mm
